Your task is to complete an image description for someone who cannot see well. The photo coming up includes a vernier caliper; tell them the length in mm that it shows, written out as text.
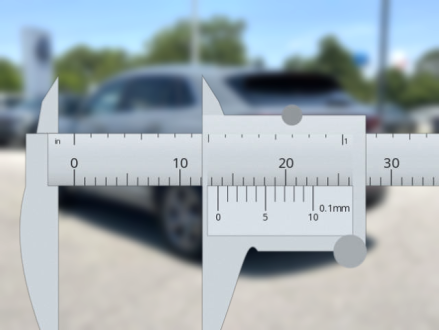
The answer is 13.6 mm
